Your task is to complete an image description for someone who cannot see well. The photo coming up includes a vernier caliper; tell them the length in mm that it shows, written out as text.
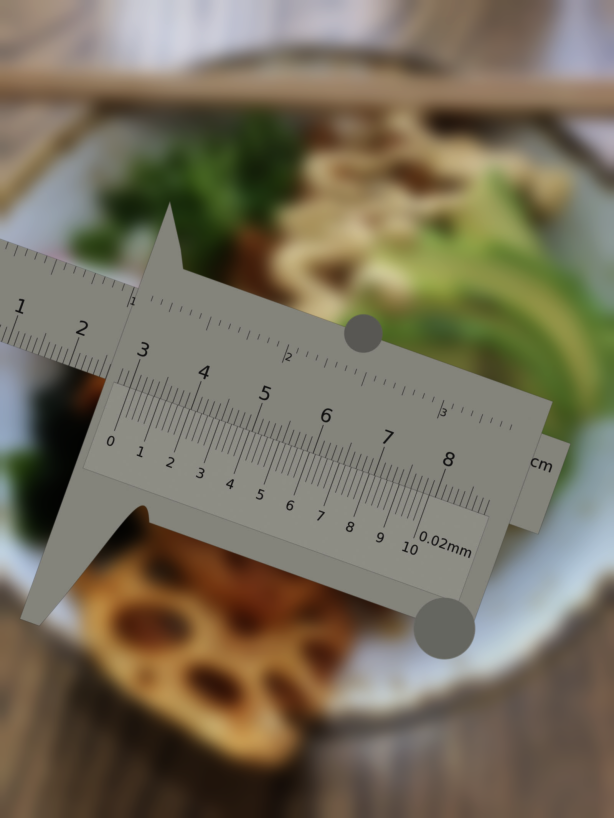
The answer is 30.0 mm
